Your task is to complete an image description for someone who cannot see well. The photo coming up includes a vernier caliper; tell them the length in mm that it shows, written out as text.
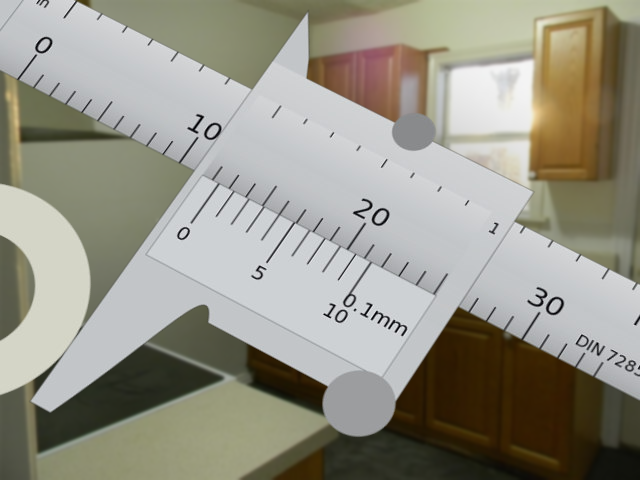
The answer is 12.4 mm
